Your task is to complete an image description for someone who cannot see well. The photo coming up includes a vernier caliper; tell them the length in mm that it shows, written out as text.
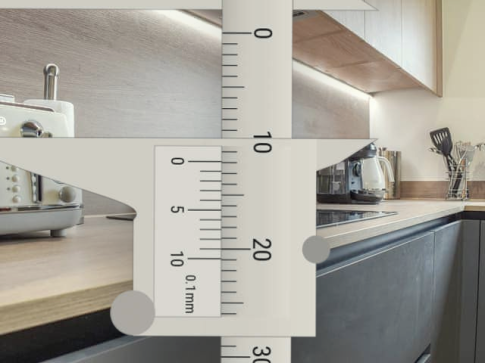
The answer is 11.9 mm
